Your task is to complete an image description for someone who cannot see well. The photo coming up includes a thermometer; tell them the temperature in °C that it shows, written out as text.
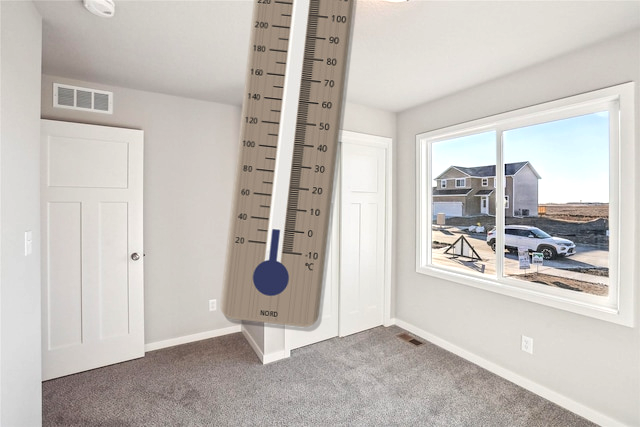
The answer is 0 °C
